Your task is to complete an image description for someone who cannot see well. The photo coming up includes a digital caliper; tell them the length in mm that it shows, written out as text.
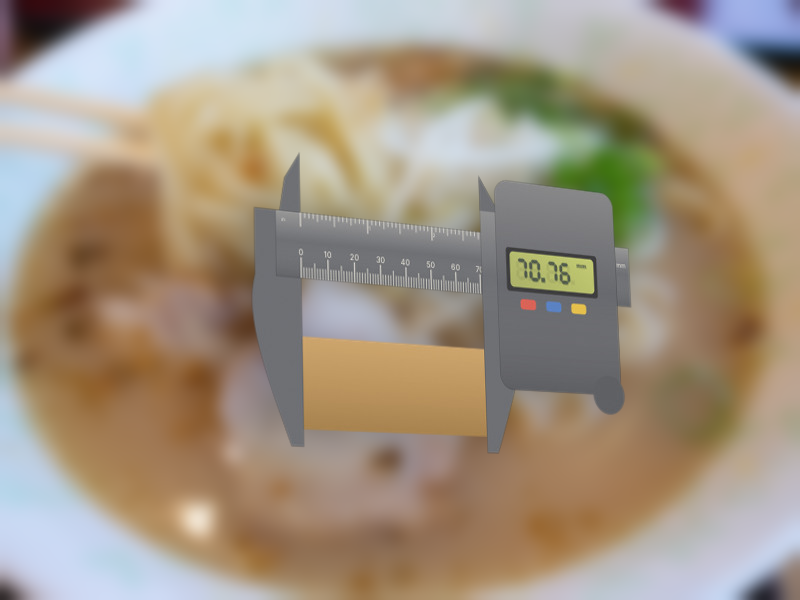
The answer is 70.76 mm
